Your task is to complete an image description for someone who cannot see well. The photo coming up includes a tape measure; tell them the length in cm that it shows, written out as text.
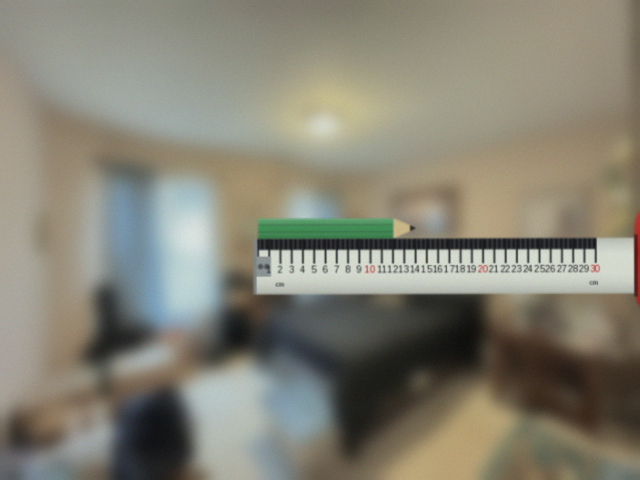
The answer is 14 cm
